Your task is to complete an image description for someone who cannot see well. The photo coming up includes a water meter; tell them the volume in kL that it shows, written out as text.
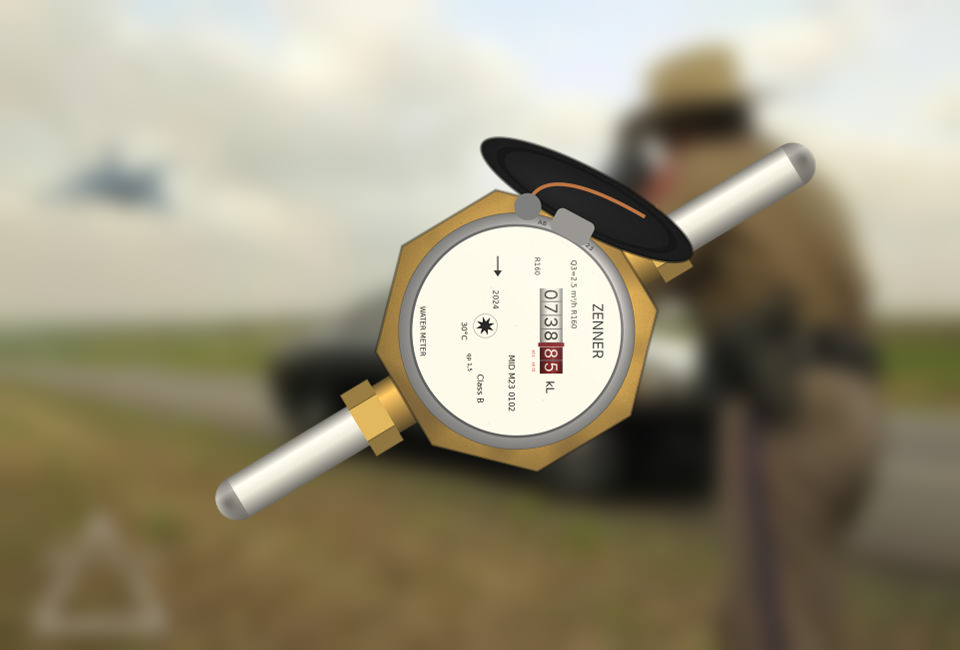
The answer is 738.85 kL
